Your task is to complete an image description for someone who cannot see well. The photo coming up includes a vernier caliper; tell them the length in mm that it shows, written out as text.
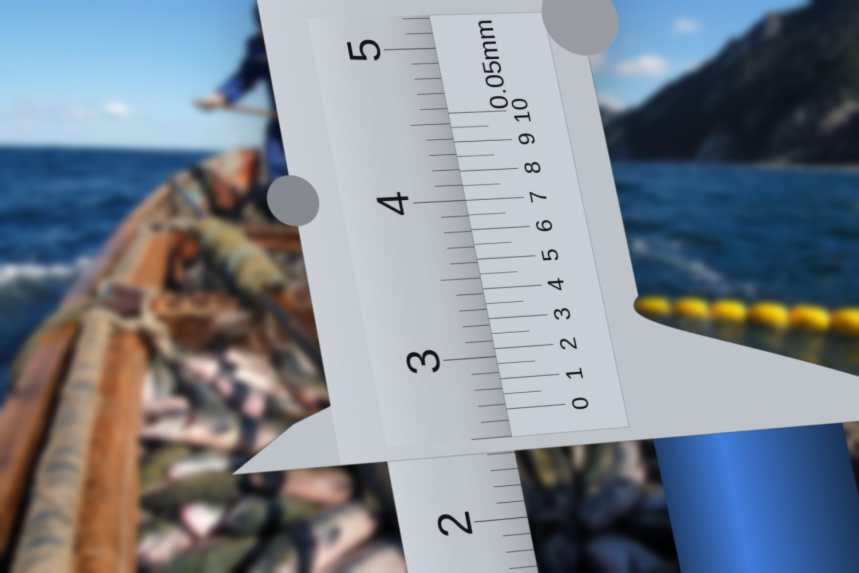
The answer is 26.7 mm
